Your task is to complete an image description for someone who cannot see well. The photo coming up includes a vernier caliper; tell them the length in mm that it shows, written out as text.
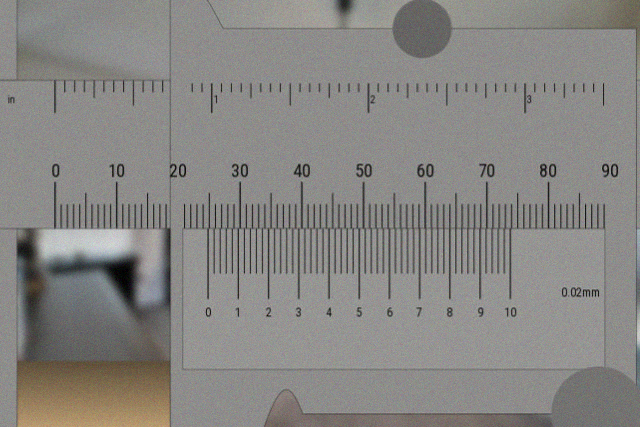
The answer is 24.8 mm
